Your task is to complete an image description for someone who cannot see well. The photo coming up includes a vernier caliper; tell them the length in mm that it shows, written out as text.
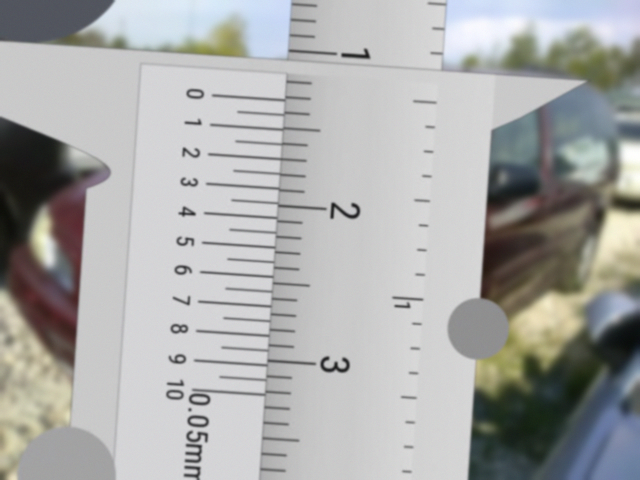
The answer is 13.2 mm
